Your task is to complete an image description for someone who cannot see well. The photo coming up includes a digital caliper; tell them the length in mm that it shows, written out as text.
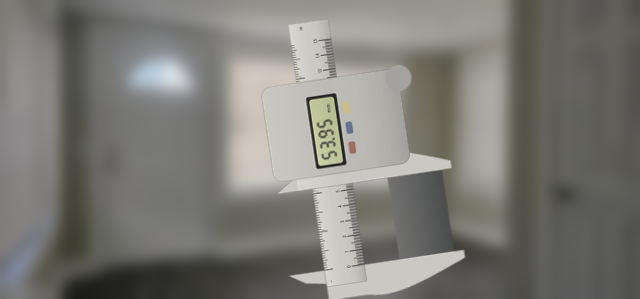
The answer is 53.95 mm
